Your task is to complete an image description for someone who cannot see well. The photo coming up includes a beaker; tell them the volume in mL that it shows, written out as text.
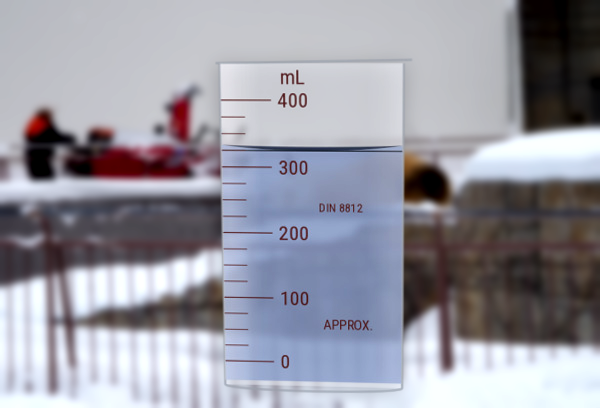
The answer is 325 mL
